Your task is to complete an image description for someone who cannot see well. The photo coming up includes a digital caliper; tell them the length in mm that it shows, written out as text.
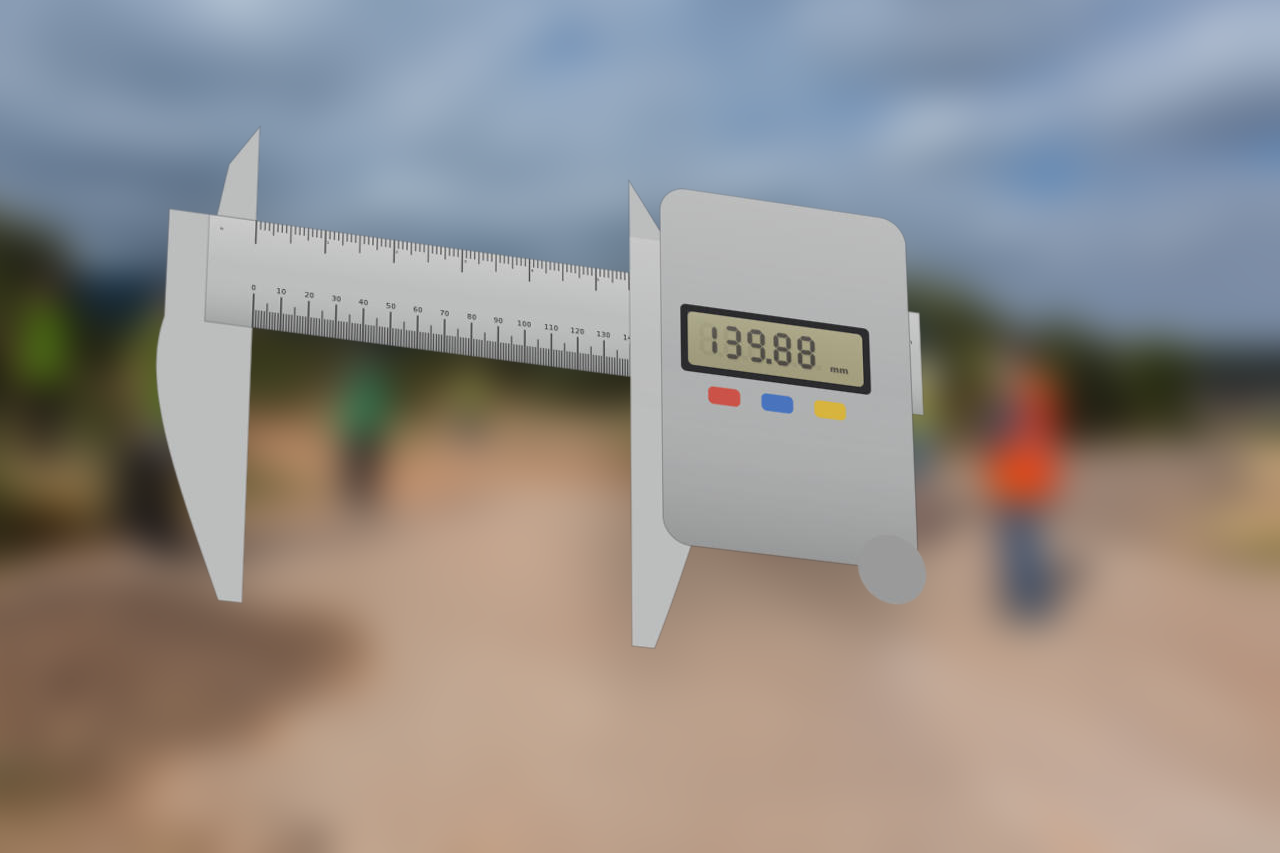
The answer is 139.88 mm
